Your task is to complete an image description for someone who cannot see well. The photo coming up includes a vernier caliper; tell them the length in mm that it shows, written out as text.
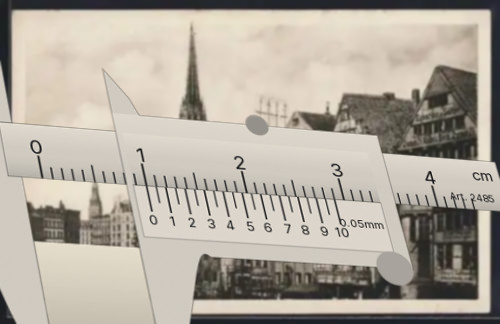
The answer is 10.0 mm
